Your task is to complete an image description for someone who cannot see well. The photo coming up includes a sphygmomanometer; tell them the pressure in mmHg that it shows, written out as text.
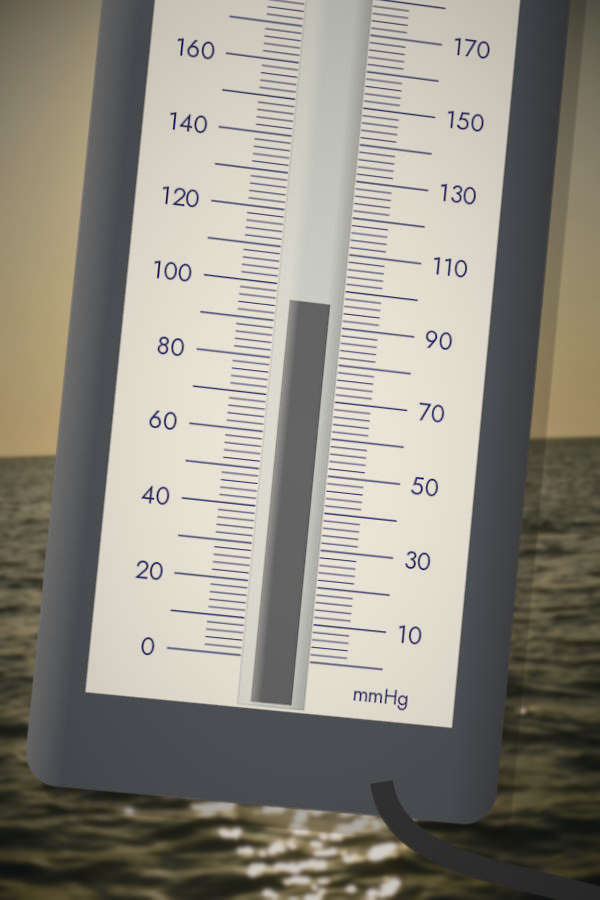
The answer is 96 mmHg
